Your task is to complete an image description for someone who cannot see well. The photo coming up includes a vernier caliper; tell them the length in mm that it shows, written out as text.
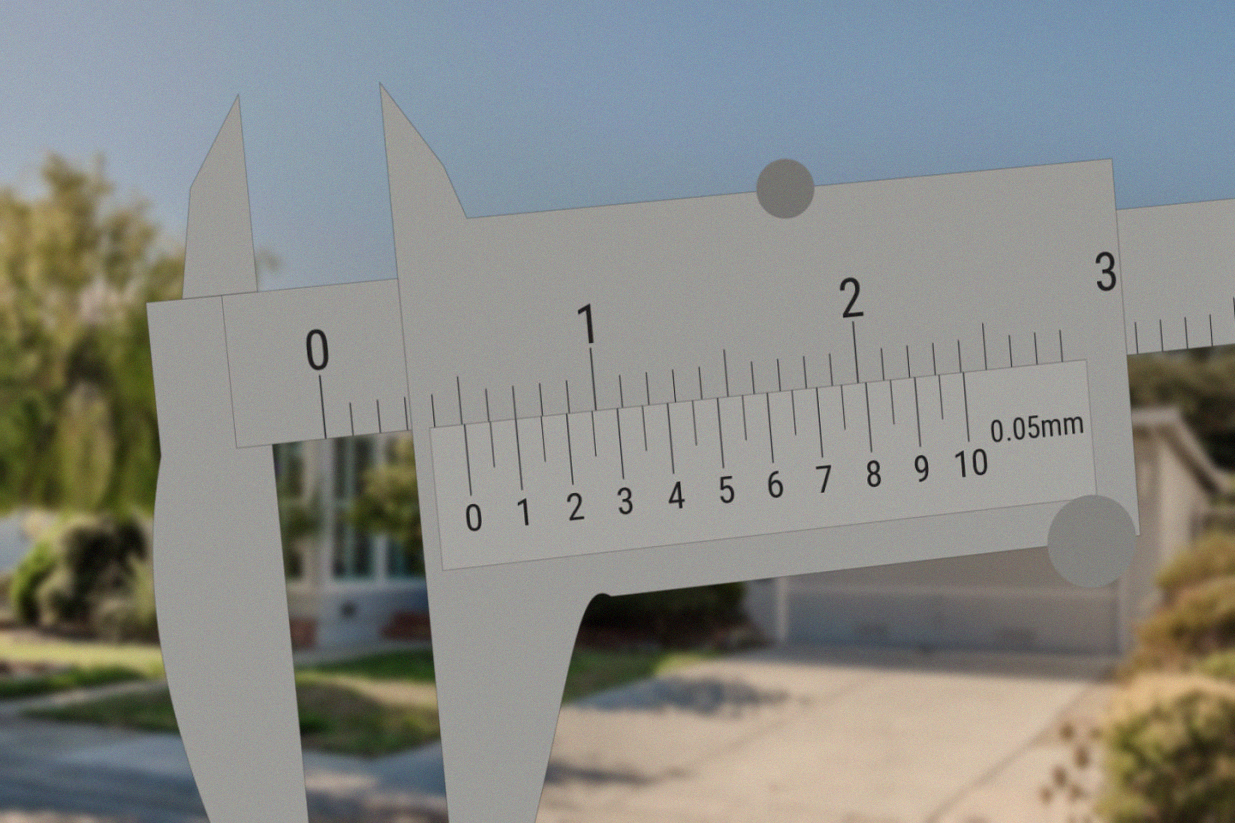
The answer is 5.10 mm
